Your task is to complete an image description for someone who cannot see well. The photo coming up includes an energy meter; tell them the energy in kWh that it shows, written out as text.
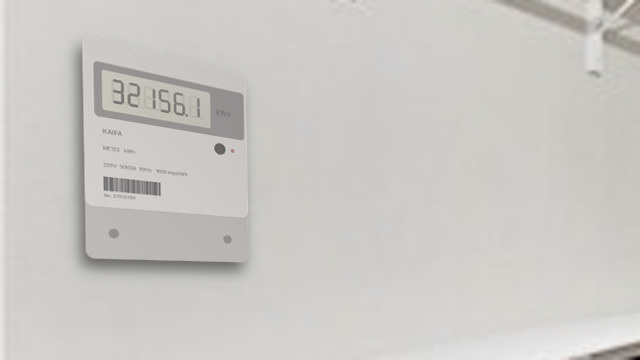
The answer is 32156.1 kWh
